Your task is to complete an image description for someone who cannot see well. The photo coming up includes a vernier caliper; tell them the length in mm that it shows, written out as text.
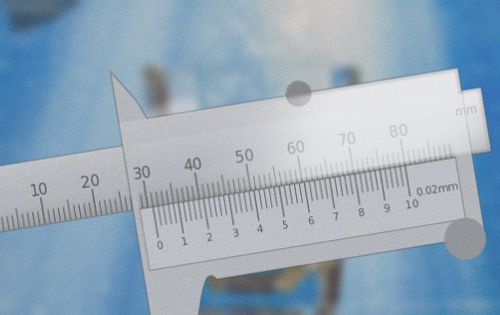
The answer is 31.0 mm
